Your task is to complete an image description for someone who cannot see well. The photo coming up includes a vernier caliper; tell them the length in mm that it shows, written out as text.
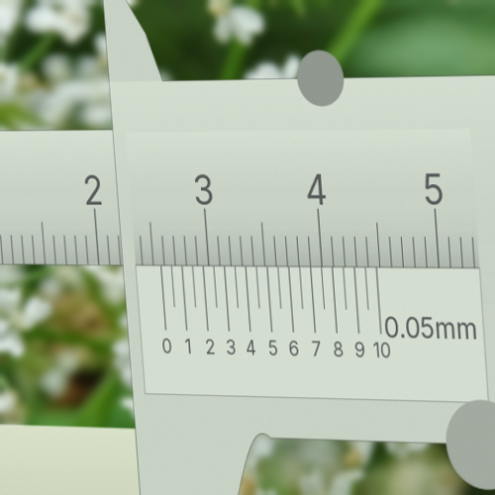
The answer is 25.7 mm
